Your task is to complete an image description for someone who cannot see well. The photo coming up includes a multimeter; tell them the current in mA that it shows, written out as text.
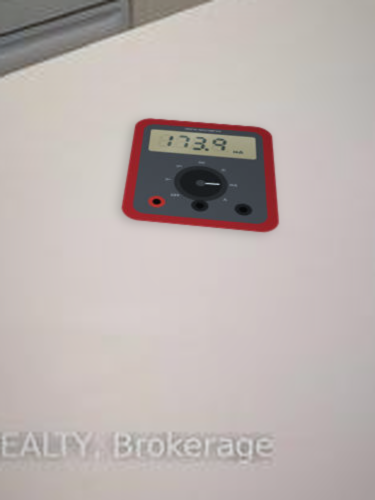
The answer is 173.9 mA
